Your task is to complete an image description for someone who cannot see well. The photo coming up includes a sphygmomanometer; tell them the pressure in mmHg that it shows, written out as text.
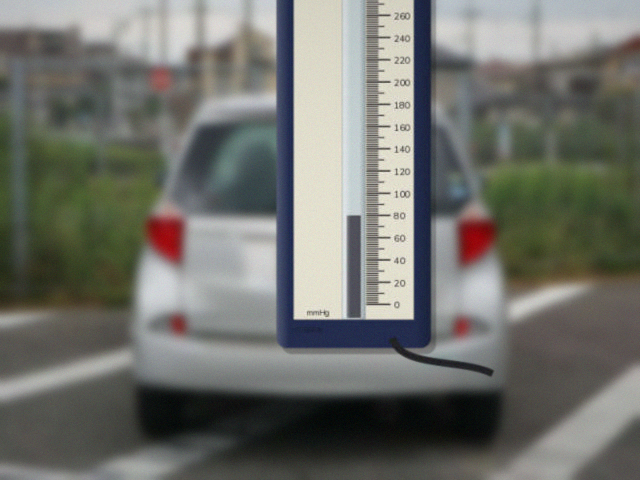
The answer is 80 mmHg
